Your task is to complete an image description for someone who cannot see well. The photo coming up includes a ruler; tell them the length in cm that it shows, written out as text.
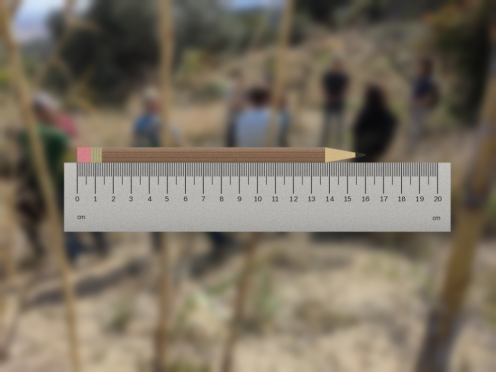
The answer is 16 cm
